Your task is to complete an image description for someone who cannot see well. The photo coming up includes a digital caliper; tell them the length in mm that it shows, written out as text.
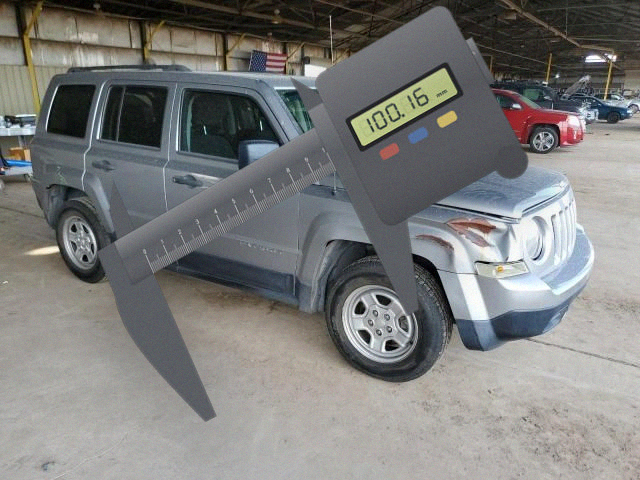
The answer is 100.16 mm
